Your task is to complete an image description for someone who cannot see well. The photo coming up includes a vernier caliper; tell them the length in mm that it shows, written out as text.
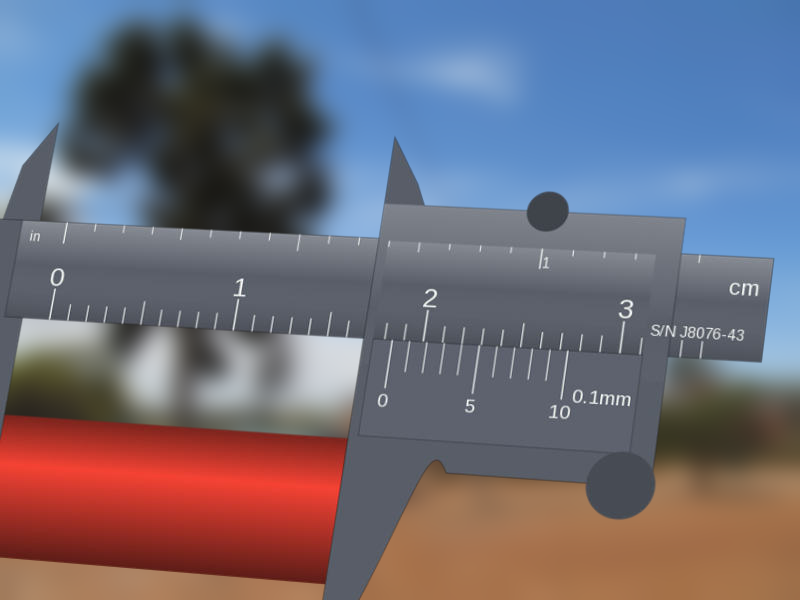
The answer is 18.4 mm
